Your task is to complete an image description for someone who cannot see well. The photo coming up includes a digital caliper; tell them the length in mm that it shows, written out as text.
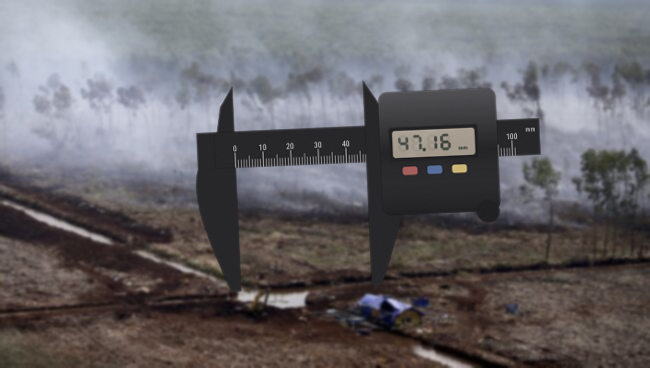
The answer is 47.16 mm
